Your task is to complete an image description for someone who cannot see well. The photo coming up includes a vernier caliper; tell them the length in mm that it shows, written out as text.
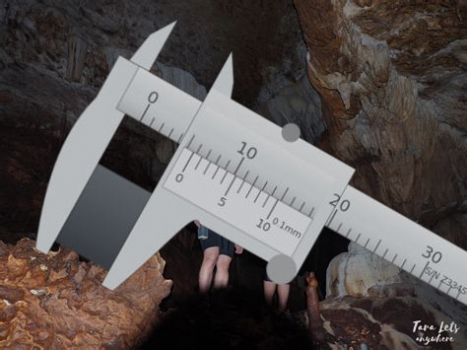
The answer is 5.7 mm
